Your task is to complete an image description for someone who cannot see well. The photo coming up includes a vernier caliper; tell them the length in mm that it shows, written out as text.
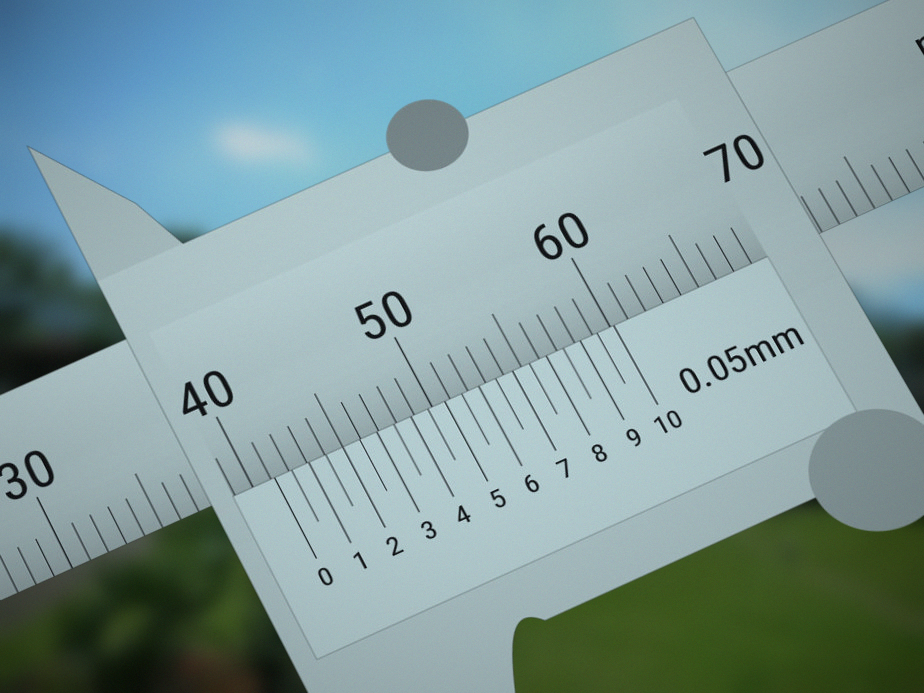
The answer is 41.2 mm
